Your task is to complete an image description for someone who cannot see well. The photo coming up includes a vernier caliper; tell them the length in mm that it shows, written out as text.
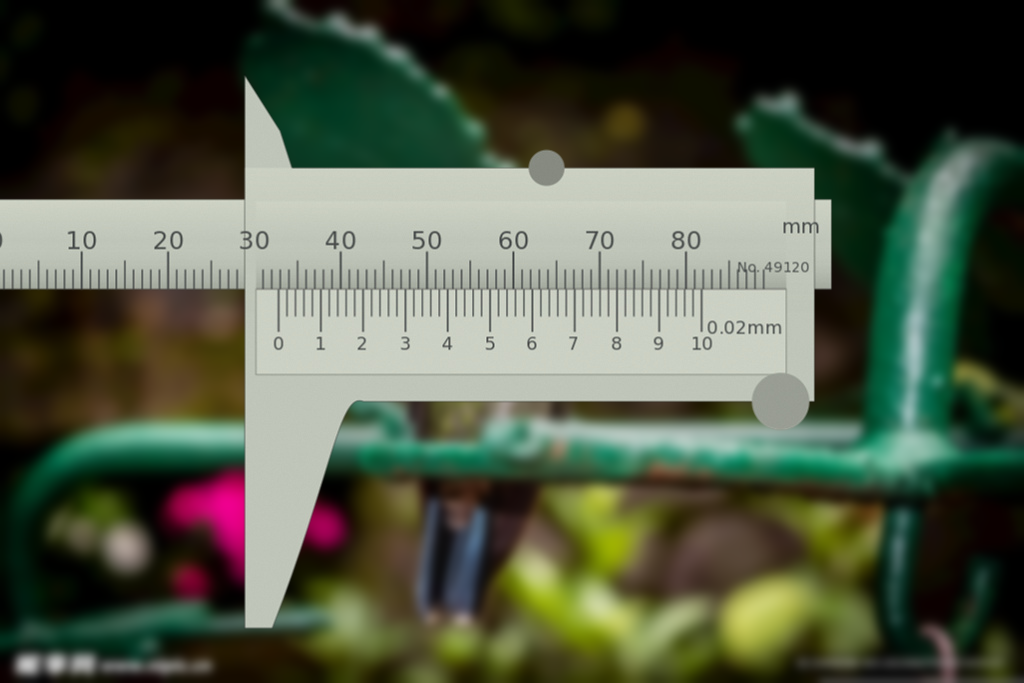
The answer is 32.8 mm
